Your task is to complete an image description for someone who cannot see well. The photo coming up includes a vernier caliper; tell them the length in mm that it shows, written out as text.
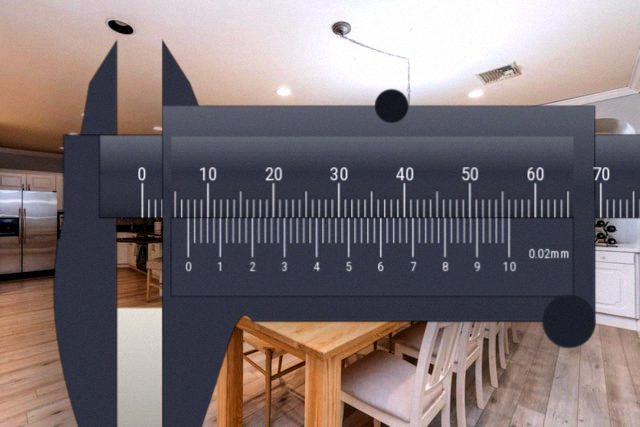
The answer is 7.0 mm
